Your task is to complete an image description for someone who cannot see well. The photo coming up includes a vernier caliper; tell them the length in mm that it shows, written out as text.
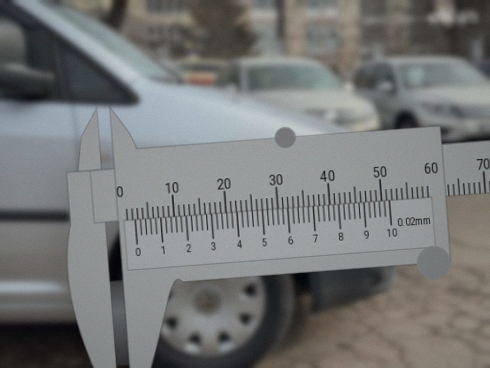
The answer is 2.5 mm
